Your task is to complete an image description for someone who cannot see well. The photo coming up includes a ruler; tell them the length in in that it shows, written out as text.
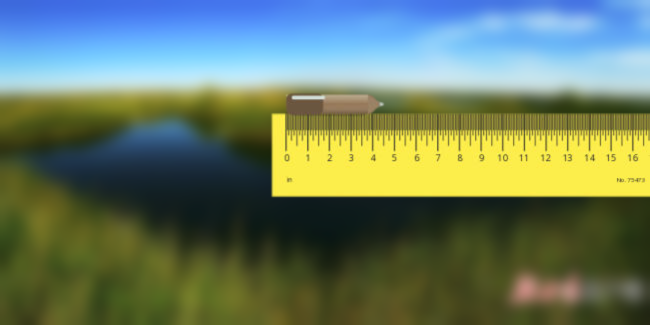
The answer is 4.5 in
